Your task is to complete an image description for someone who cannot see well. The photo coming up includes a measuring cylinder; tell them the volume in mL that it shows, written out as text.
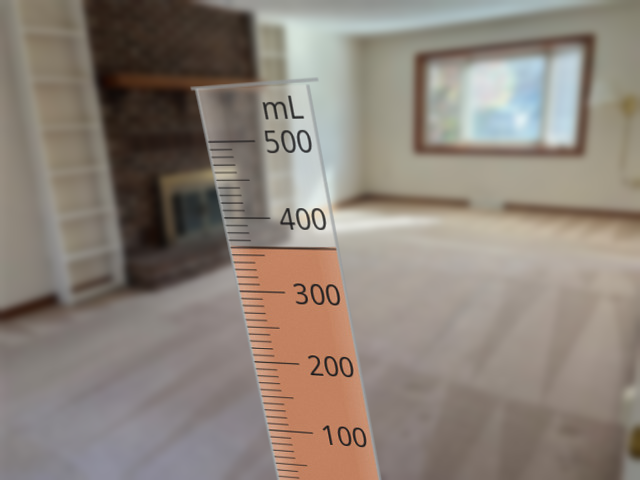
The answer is 360 mL
